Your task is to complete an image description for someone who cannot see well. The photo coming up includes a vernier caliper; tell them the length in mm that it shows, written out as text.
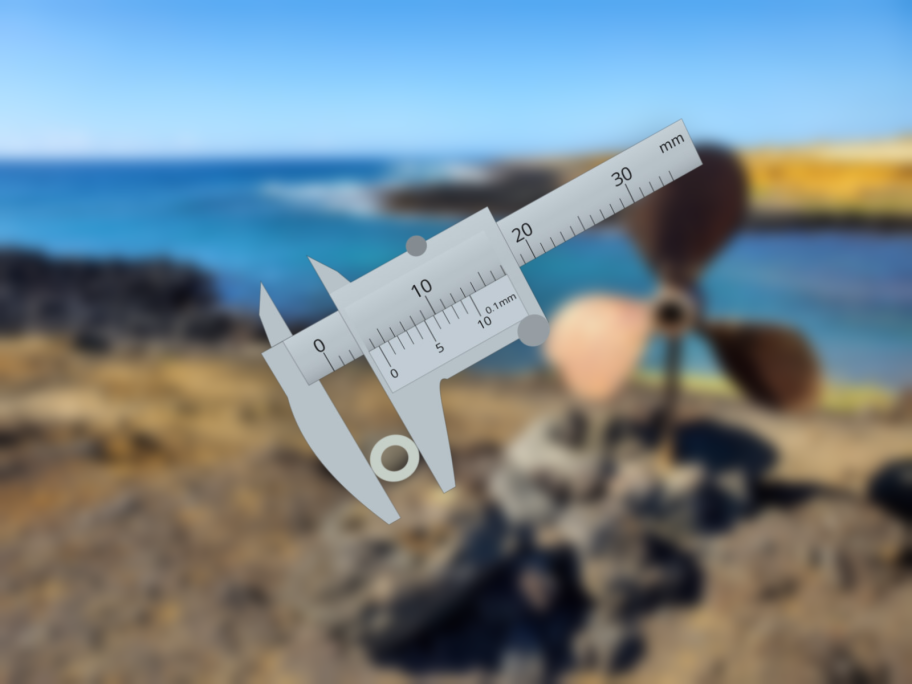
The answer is 4.4 mm
